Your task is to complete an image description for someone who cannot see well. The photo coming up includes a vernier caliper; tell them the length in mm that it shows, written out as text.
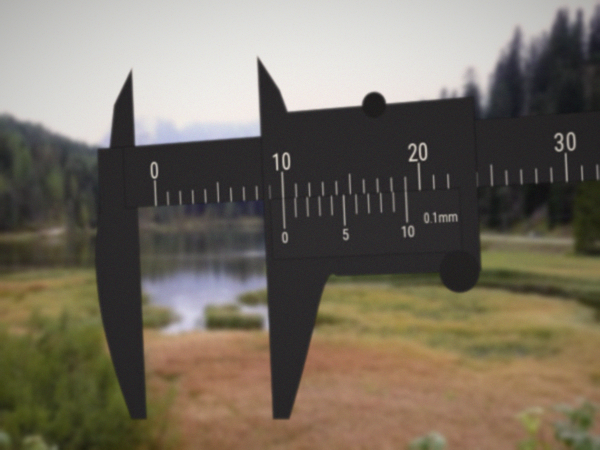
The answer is 10.0 mm
